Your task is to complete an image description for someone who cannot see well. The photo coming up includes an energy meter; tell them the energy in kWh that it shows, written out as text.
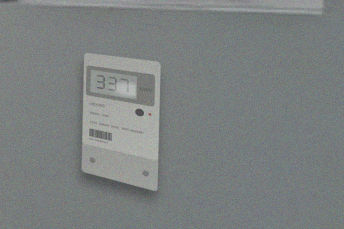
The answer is 337 kWh
